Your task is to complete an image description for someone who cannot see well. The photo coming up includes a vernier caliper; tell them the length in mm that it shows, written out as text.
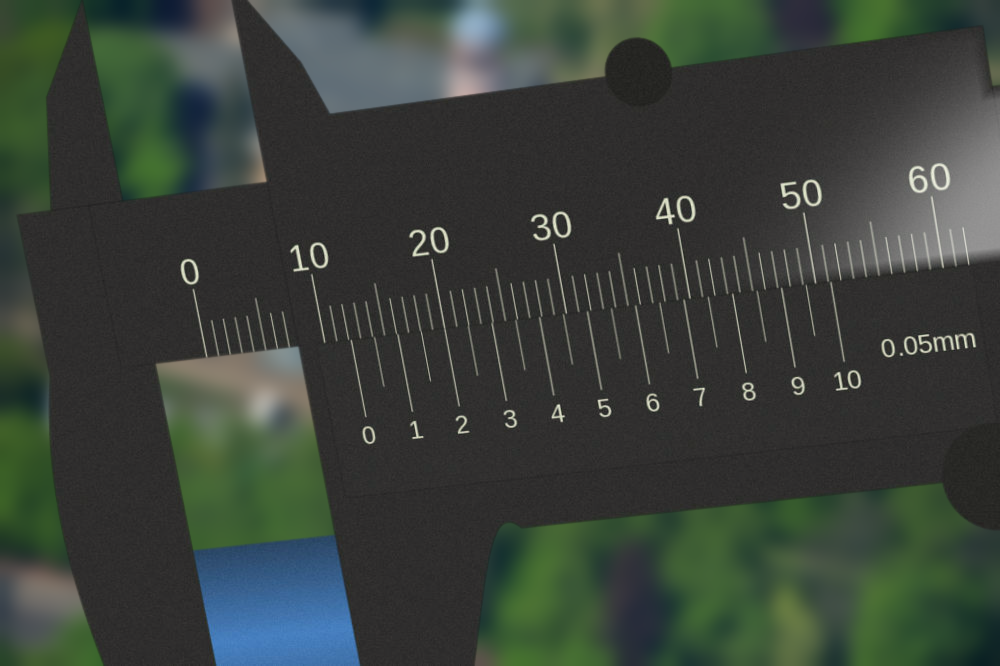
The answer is 12.2 mm
